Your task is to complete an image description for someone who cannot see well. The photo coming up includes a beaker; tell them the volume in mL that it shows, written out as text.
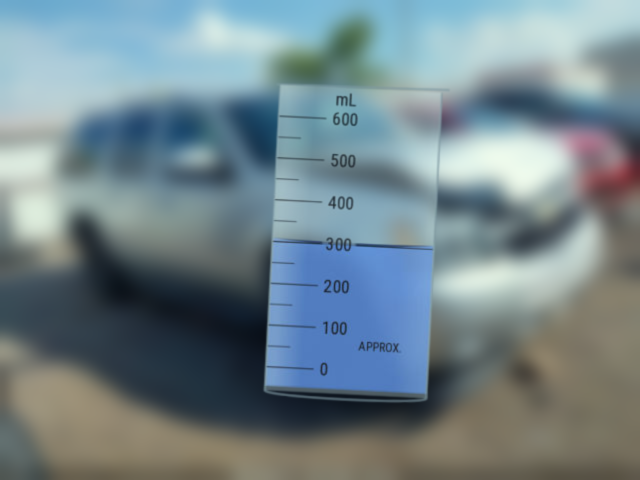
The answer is 300 mL
